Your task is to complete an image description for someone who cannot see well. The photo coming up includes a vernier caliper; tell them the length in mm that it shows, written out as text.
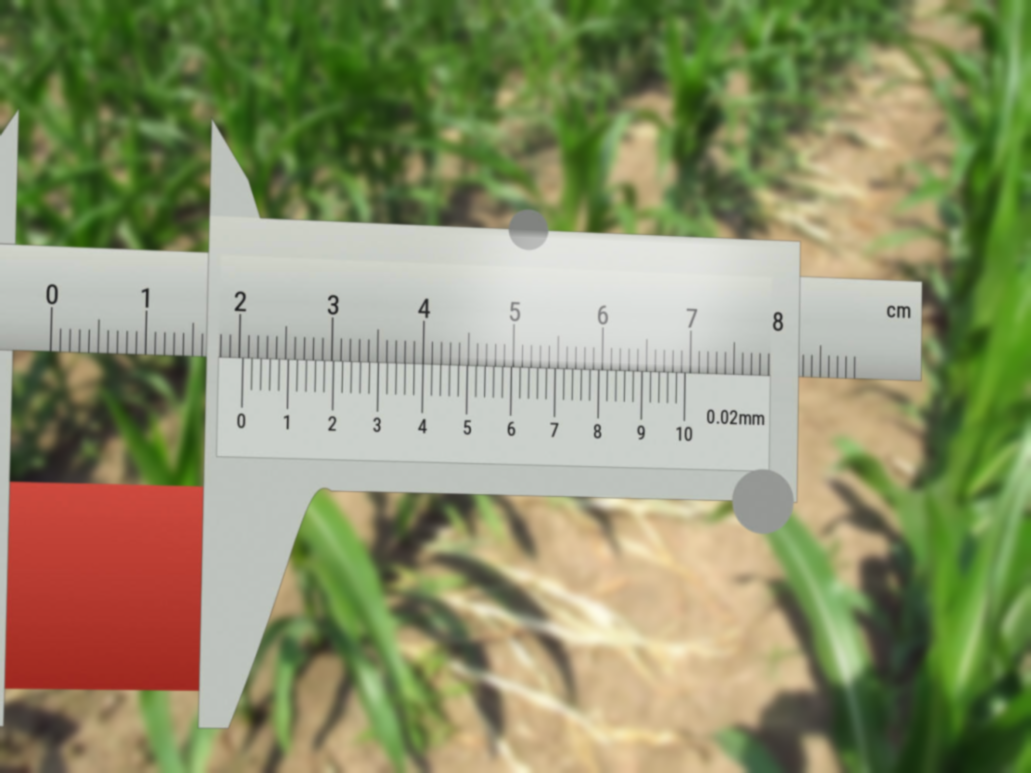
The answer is 20.4 mm
